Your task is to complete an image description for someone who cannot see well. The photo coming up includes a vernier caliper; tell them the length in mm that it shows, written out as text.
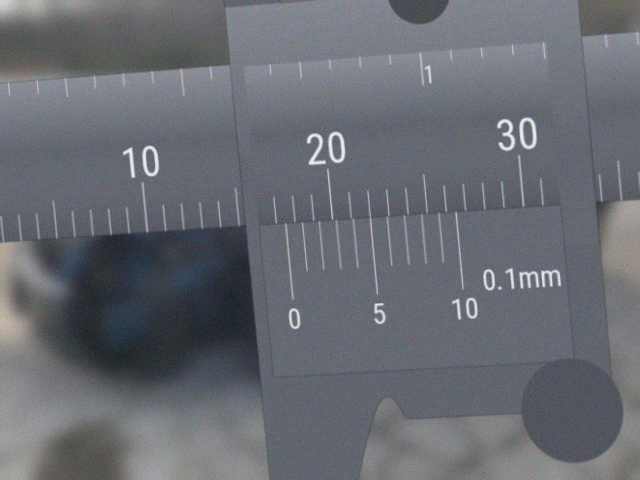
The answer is 17.5 mm
